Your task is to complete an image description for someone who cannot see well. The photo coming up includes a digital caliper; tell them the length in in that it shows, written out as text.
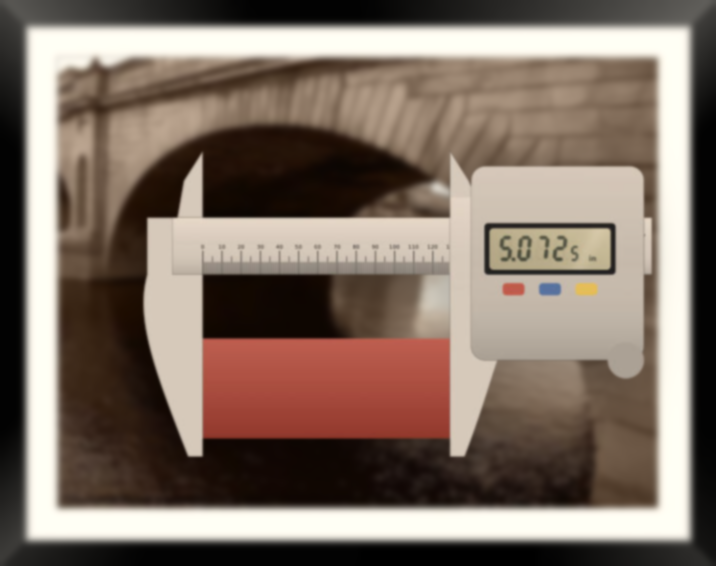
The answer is 5.0725 in
